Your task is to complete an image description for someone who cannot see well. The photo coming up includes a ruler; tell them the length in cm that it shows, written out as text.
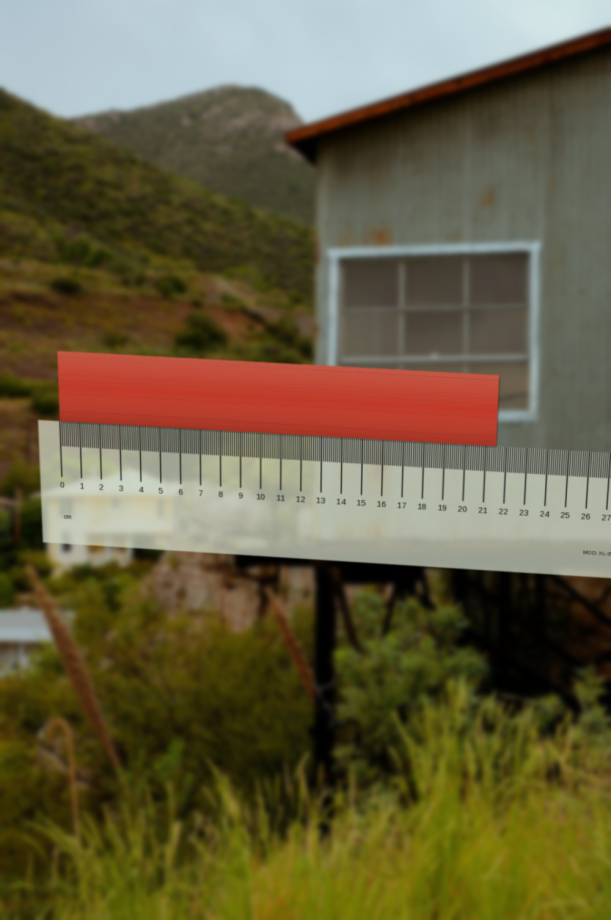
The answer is 21.5 cm
